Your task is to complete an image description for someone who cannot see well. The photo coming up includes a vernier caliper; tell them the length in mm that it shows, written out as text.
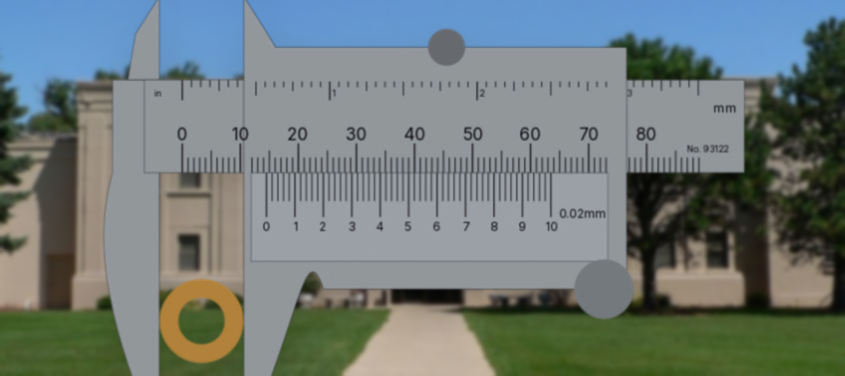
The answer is 14.5 mm
